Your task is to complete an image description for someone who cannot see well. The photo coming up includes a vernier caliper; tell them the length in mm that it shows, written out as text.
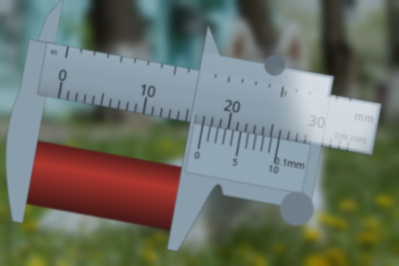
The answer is 17.0 mm
